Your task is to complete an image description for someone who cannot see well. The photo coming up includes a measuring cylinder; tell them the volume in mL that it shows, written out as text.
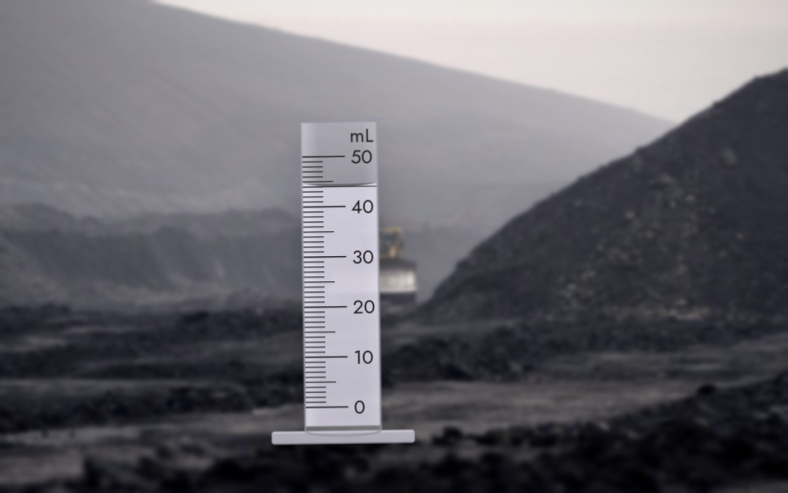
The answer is 44 mL
